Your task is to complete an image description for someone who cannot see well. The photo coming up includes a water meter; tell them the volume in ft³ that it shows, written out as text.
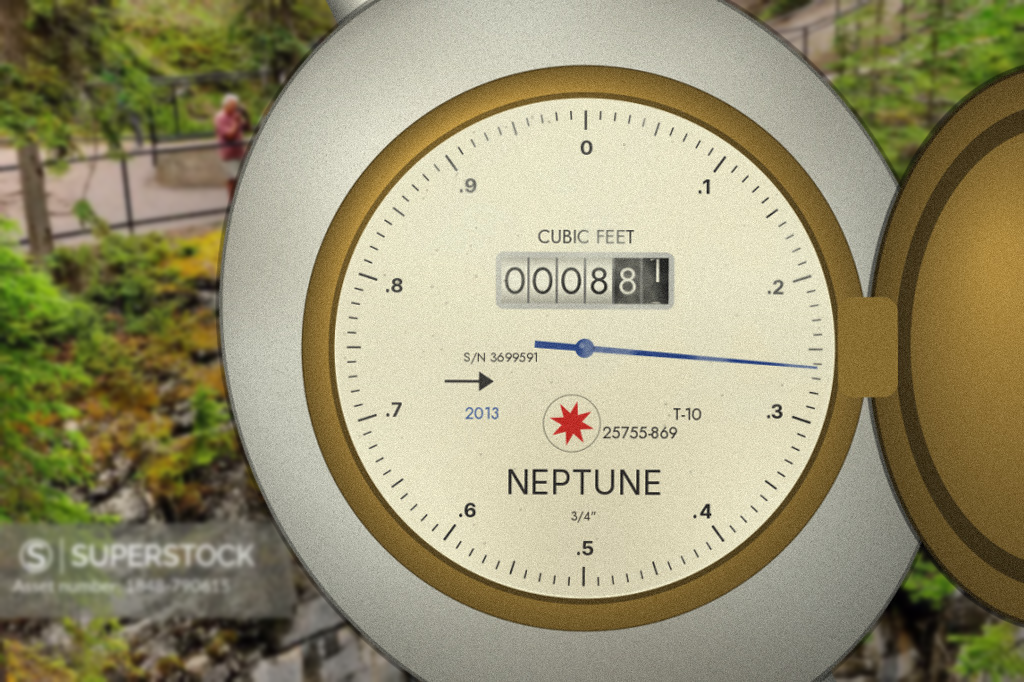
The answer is 881.26 ft³
